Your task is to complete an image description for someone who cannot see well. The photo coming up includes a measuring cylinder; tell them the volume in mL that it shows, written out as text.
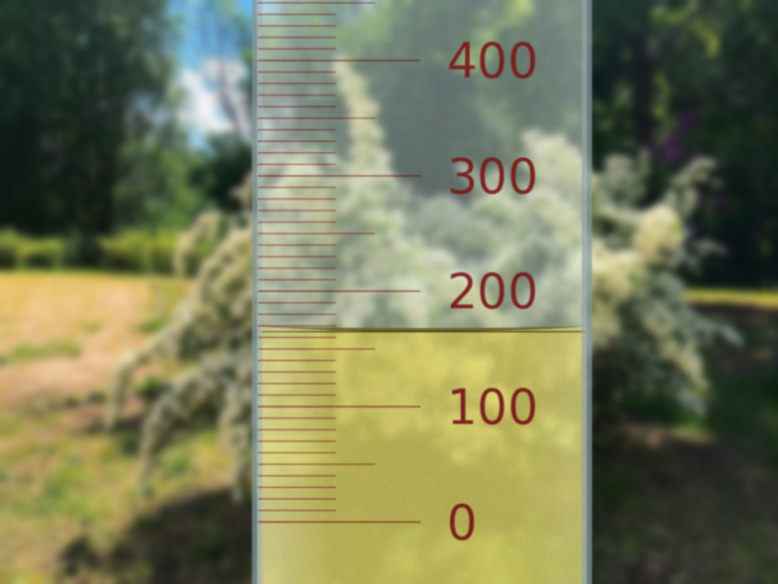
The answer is 165 mL
